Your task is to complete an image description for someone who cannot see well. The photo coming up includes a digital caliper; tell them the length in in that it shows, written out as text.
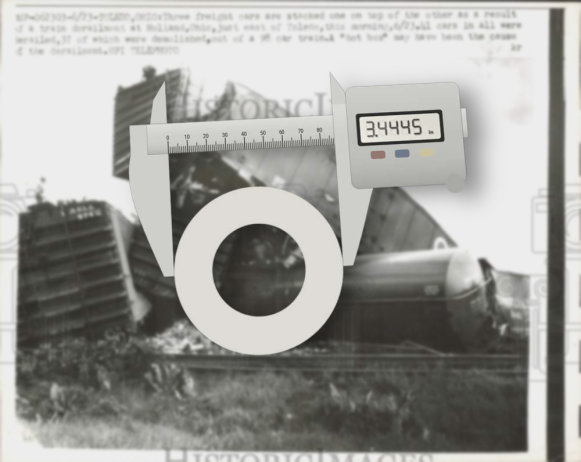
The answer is 3.4445 in
